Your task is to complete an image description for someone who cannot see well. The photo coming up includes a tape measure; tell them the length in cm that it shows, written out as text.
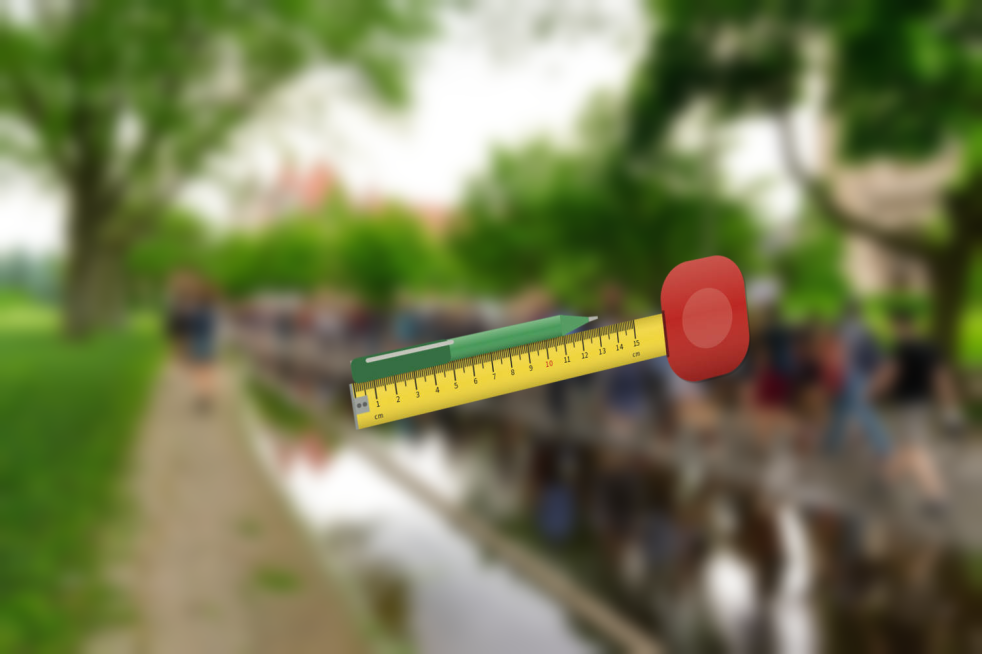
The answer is 13 cm
